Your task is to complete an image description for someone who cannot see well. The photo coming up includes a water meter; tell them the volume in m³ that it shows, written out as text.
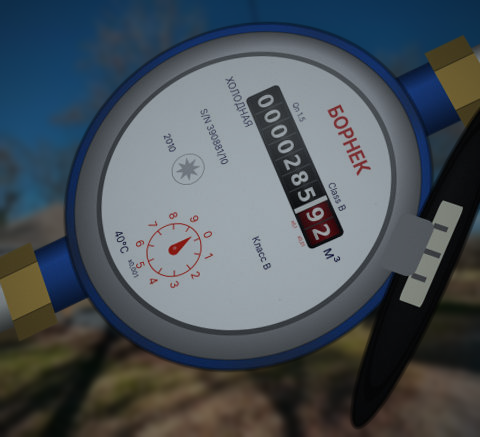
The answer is 285.919 m³
